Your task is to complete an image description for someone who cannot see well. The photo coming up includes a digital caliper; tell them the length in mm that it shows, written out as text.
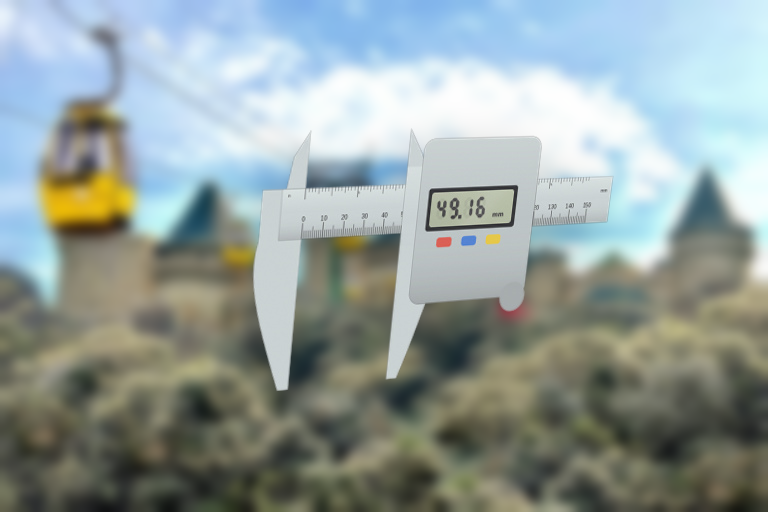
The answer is 49.16 mm
